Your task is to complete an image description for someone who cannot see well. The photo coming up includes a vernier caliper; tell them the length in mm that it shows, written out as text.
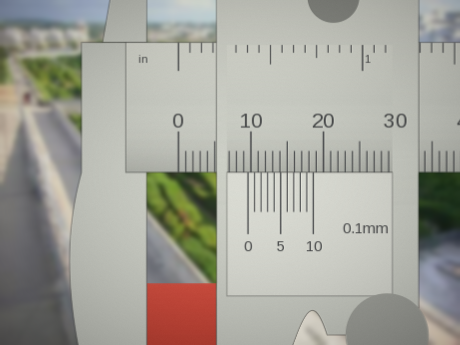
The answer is 9.6 mm
